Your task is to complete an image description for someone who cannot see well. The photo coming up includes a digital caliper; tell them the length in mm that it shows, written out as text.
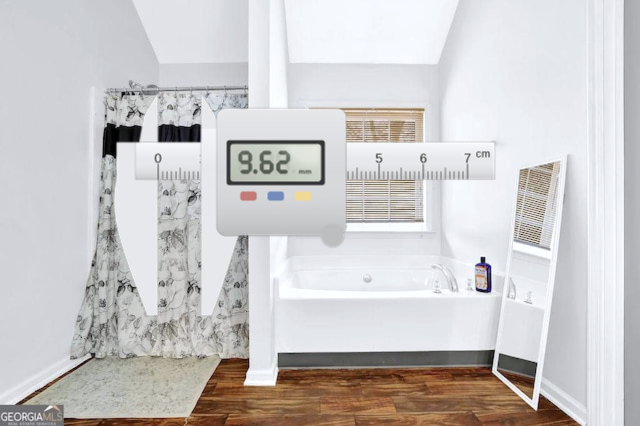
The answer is 9.62 mm
